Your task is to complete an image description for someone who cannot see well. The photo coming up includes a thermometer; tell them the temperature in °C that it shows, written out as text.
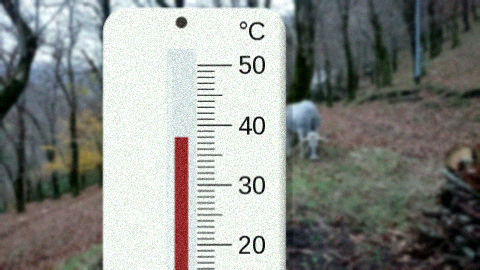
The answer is 38 °C
